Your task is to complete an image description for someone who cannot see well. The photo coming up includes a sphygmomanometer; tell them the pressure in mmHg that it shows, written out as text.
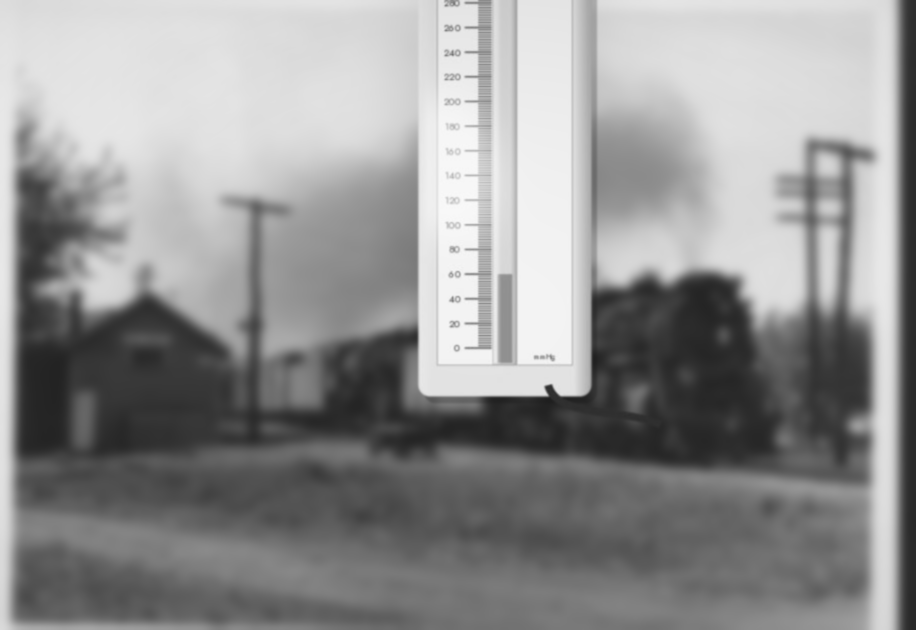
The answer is 60 mmHg
